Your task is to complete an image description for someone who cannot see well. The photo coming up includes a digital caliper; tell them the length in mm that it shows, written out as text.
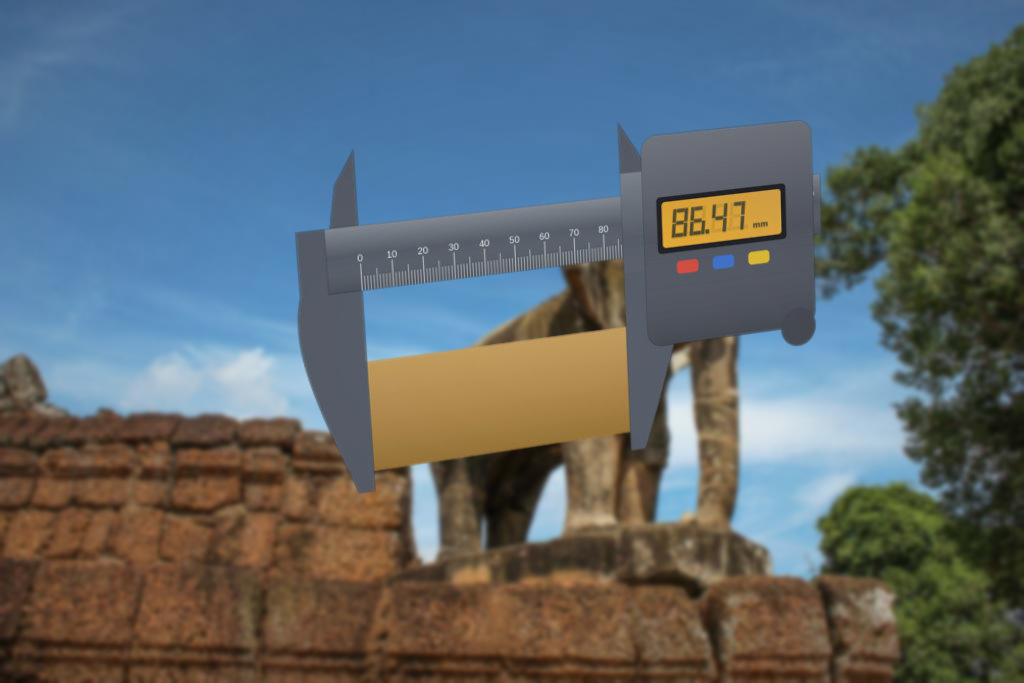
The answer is 86.47 mm
